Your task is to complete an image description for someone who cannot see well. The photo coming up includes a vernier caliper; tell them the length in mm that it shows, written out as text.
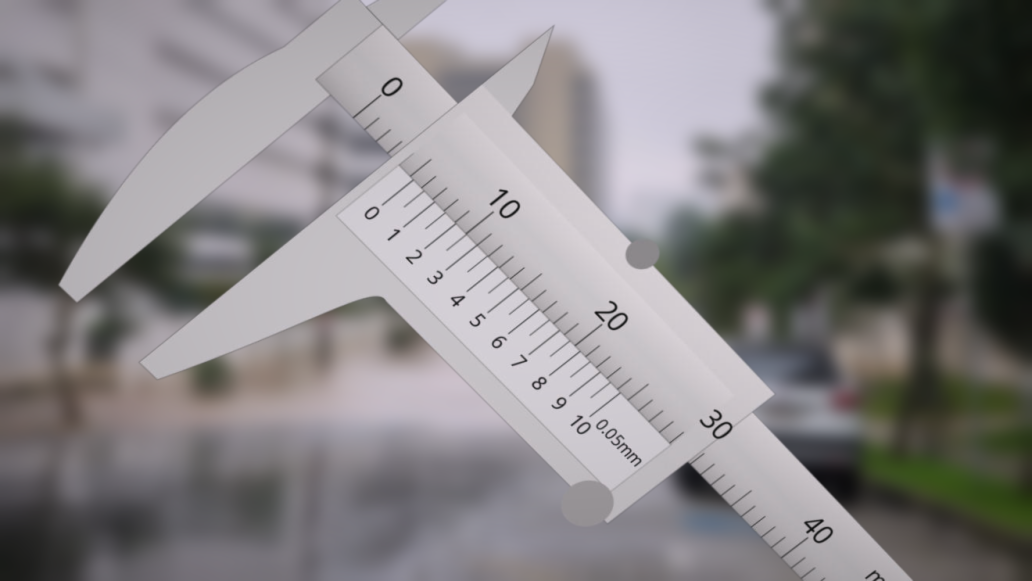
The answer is 5.3 mm
